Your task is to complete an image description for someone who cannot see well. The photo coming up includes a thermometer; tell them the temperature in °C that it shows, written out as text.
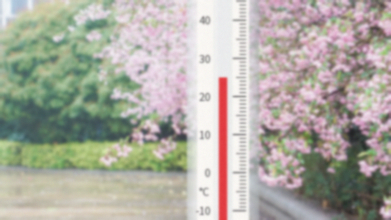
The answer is 25 °C
